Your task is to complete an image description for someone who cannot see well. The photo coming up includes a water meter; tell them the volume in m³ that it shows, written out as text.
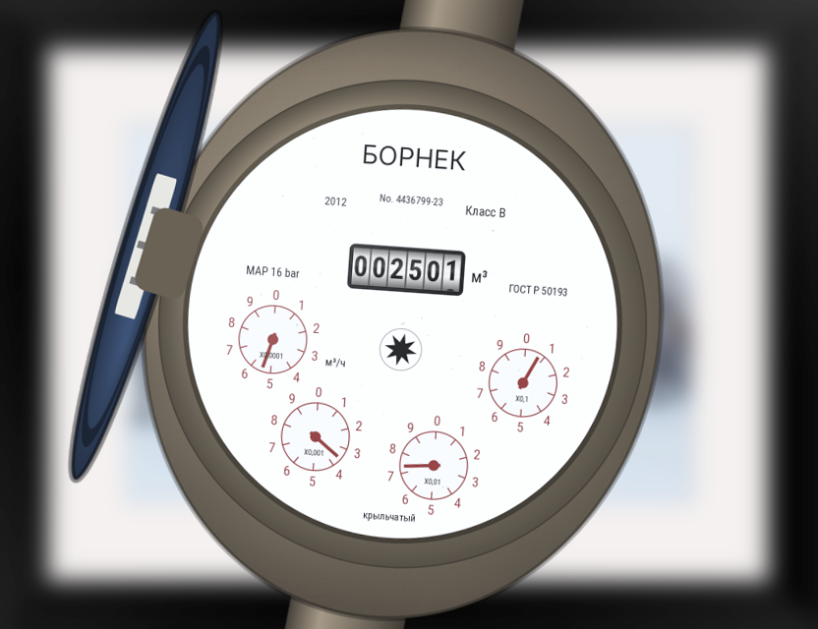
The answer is 2501.0735 m³
